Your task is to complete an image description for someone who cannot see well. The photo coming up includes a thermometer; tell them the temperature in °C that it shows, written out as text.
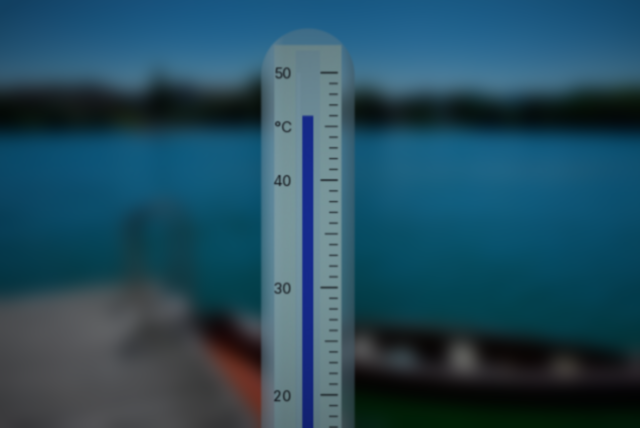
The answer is 46 °C
